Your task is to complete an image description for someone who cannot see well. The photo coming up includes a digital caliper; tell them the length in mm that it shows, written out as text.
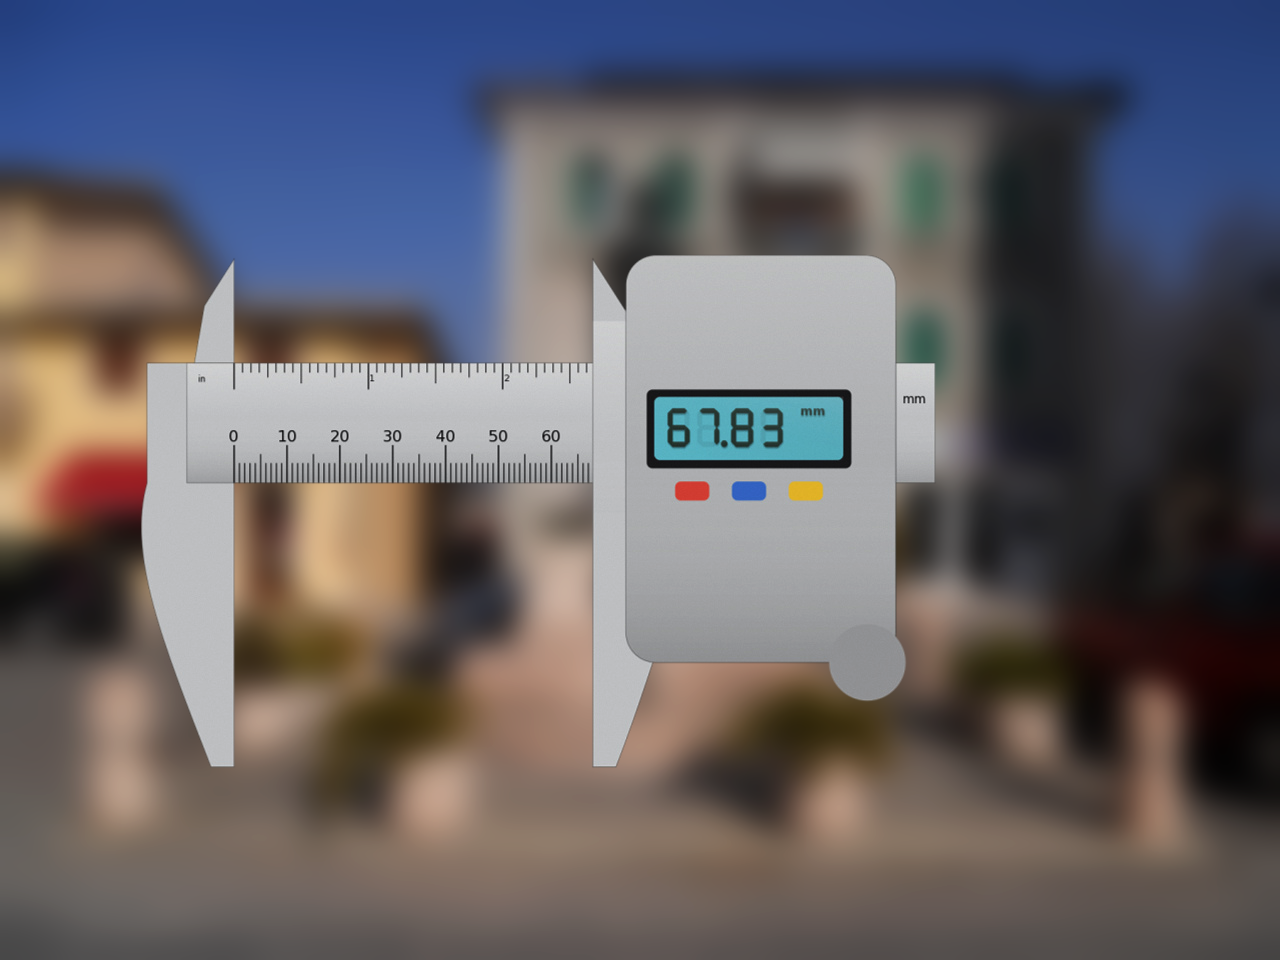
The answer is 67.83 mm
